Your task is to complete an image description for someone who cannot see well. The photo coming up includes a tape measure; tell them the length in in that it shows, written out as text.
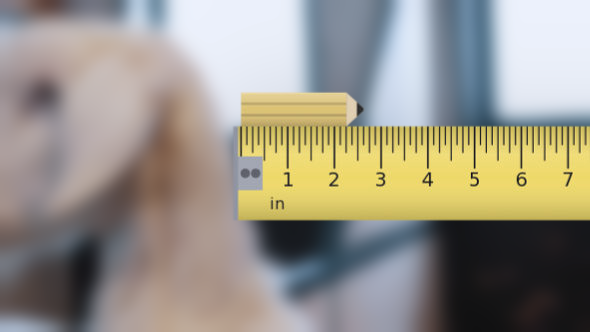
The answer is 2.625 in
